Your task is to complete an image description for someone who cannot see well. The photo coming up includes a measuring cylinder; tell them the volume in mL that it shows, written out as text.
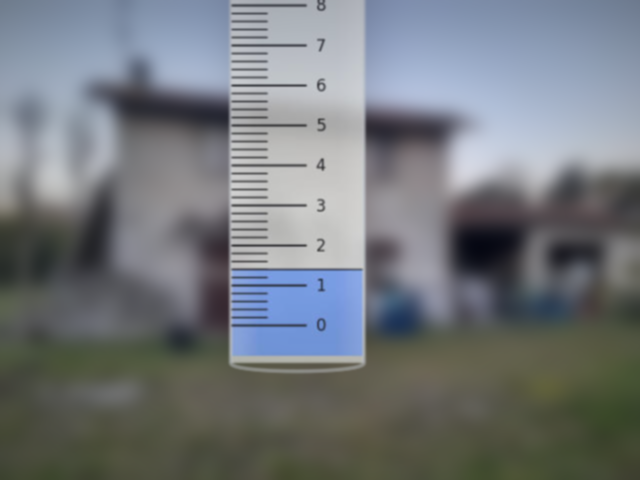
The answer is 1.4 mL
